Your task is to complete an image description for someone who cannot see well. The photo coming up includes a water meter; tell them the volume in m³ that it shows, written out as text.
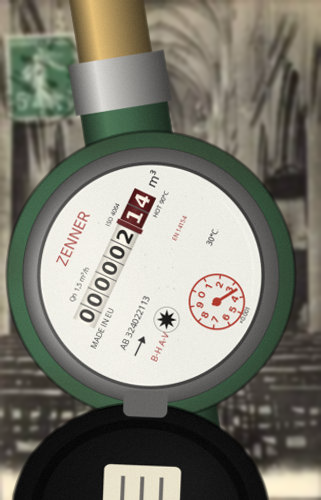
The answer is 2.143 m³
